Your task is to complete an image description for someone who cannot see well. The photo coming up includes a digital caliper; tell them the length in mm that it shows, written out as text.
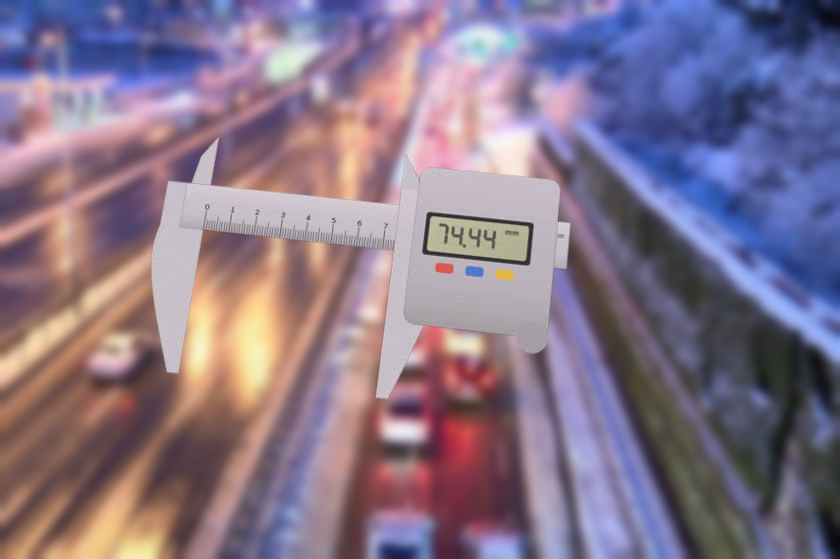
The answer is 74.44 mm
